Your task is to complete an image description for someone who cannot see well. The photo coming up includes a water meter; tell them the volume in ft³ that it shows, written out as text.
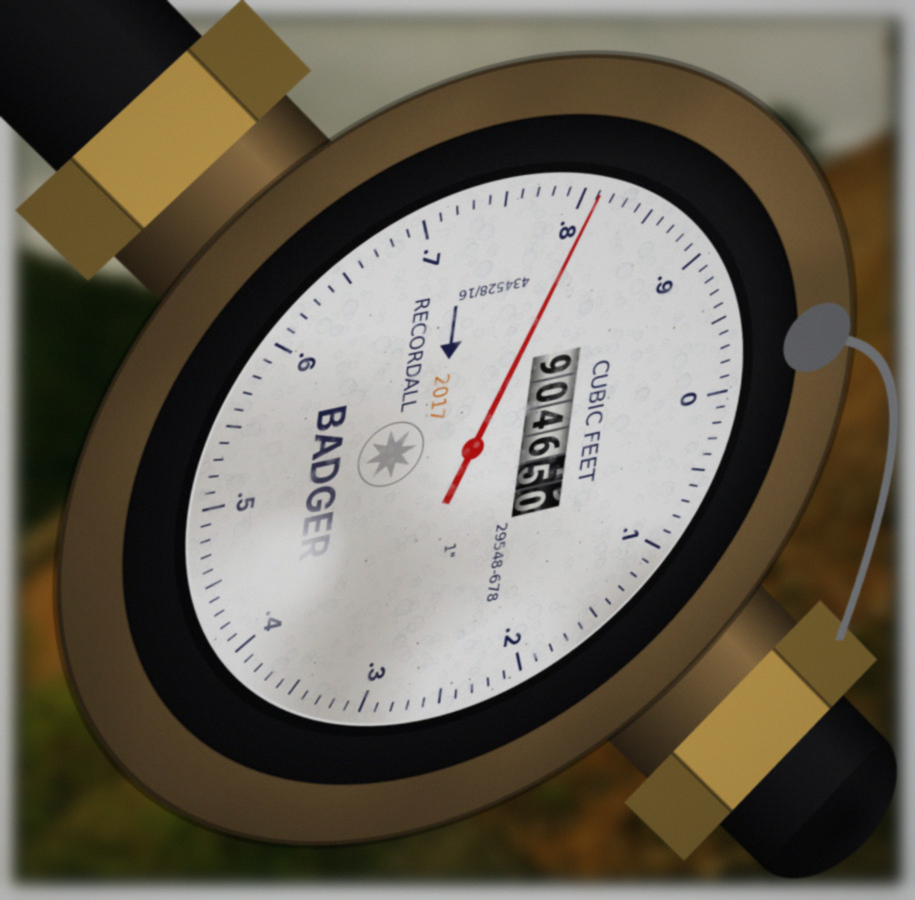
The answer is 904649.81 ft³
